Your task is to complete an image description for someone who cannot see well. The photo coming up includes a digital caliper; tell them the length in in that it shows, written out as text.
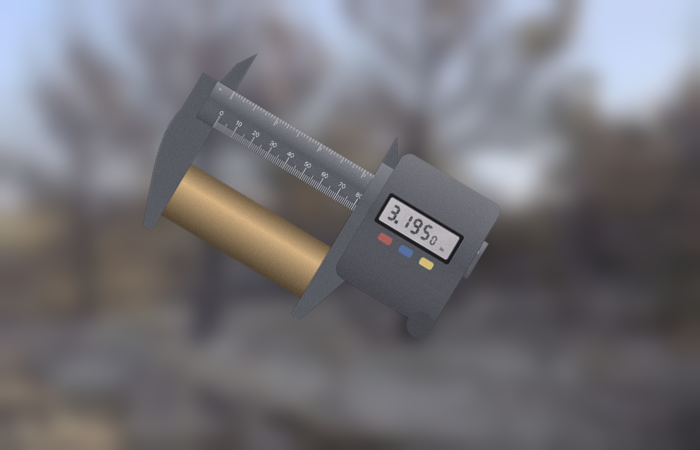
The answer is 3.1950 in
